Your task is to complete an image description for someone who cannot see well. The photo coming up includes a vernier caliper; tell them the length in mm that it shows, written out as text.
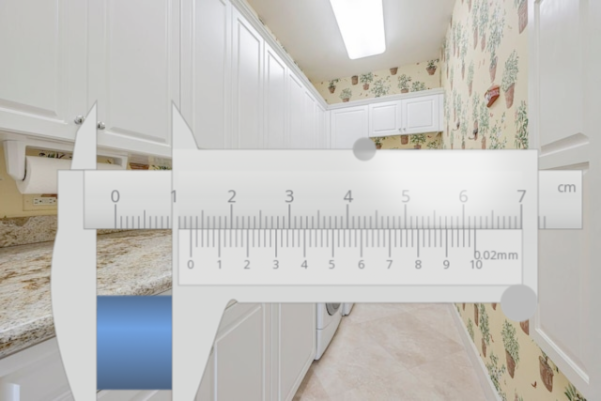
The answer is 13.0 mm
